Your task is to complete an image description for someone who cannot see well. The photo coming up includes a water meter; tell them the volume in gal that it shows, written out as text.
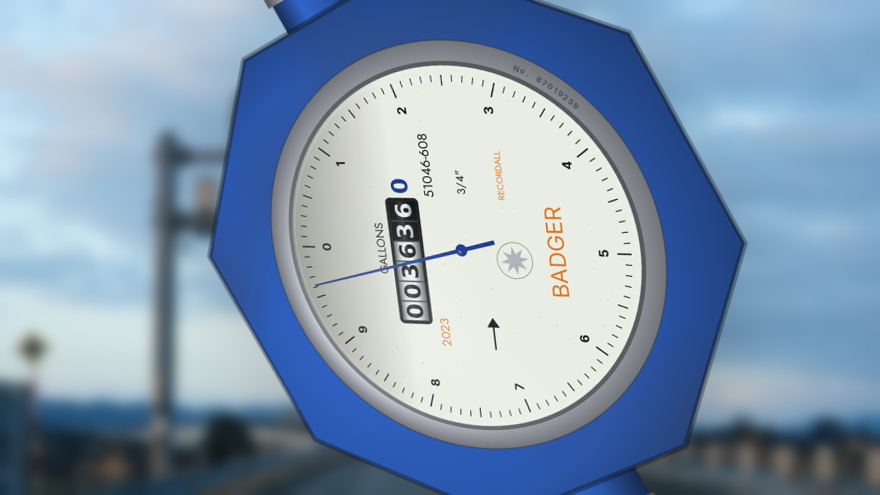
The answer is 36359.6 gal
